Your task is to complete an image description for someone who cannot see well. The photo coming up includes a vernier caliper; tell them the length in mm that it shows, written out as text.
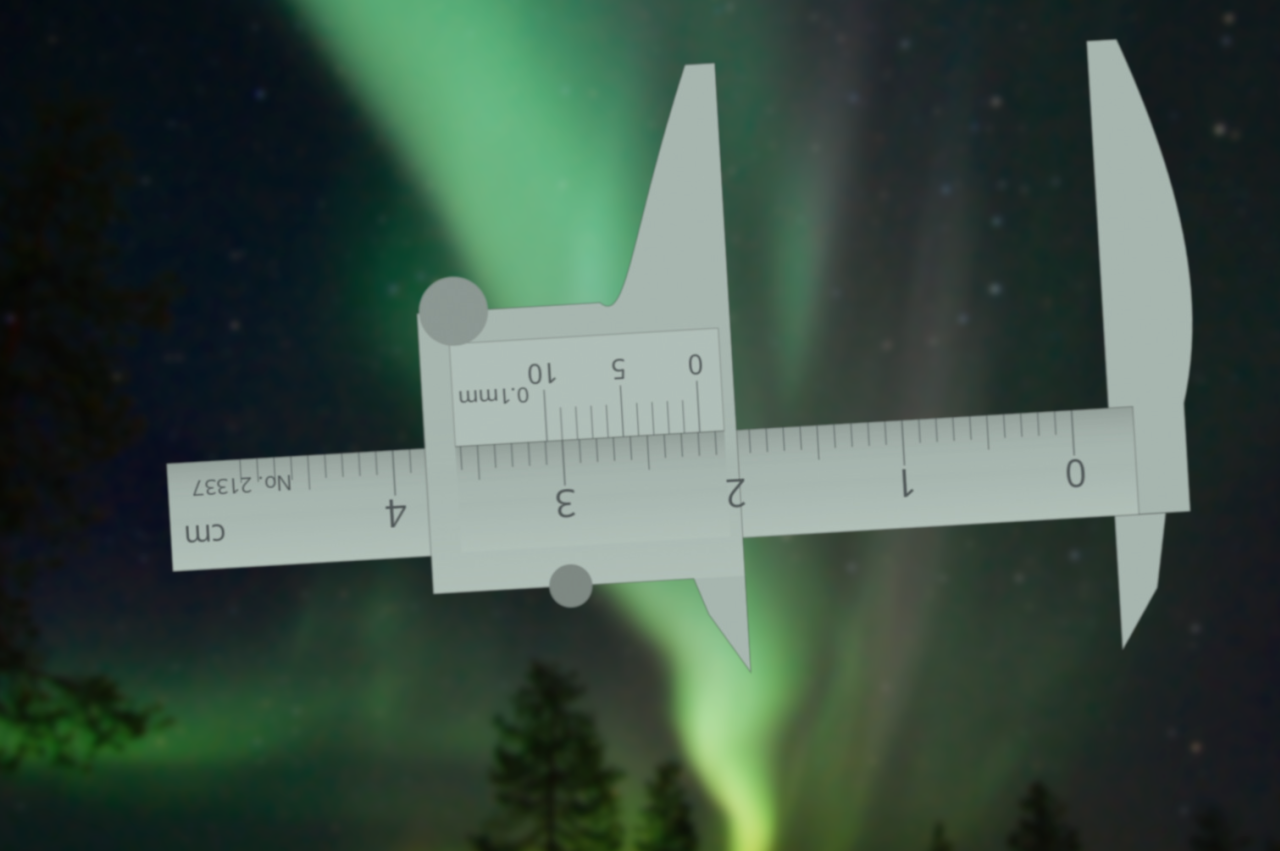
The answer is 21.9 mm
